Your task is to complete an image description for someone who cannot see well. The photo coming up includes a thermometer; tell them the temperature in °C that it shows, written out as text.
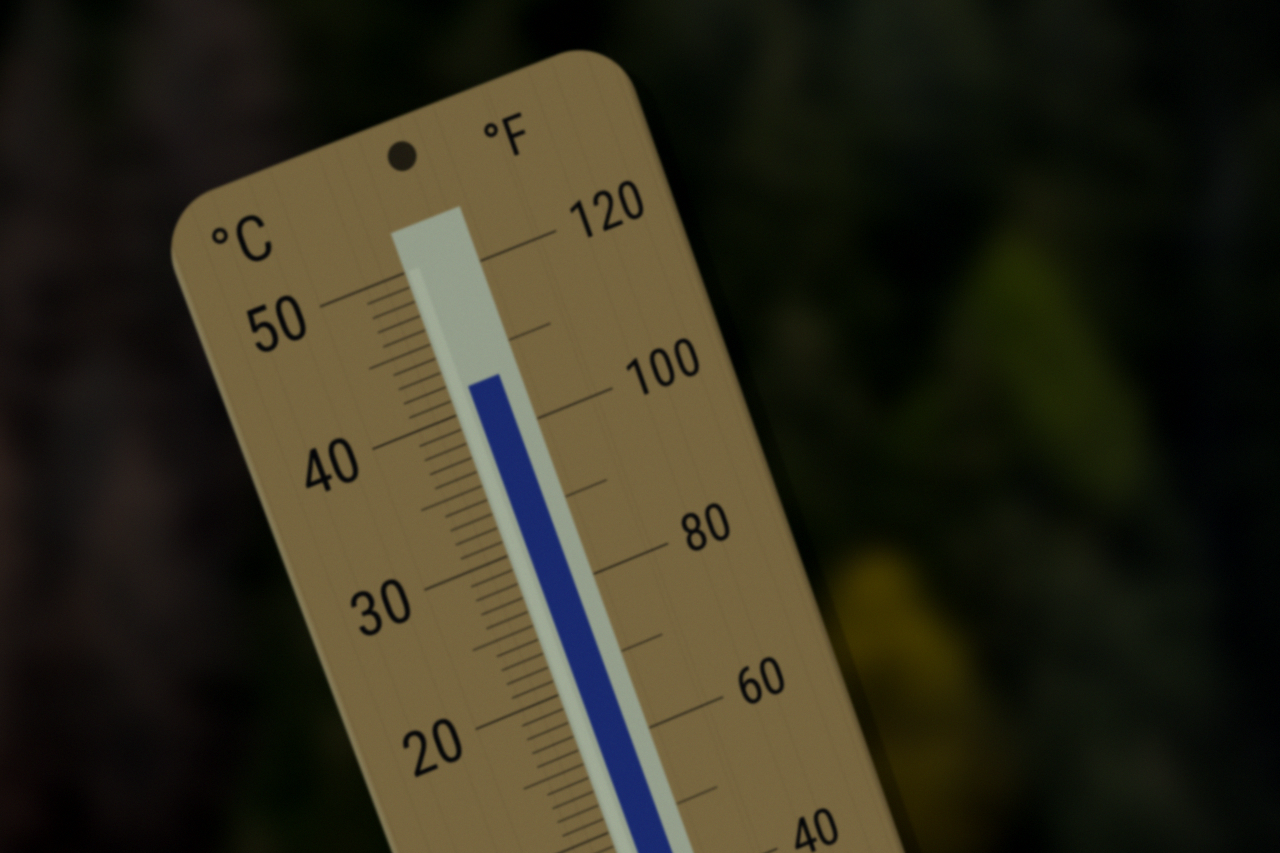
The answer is 41.5 °C
